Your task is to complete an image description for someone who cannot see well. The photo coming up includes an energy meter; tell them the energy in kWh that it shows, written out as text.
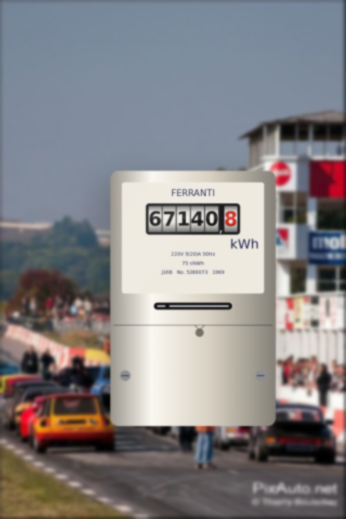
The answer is 67140.8 kWh
